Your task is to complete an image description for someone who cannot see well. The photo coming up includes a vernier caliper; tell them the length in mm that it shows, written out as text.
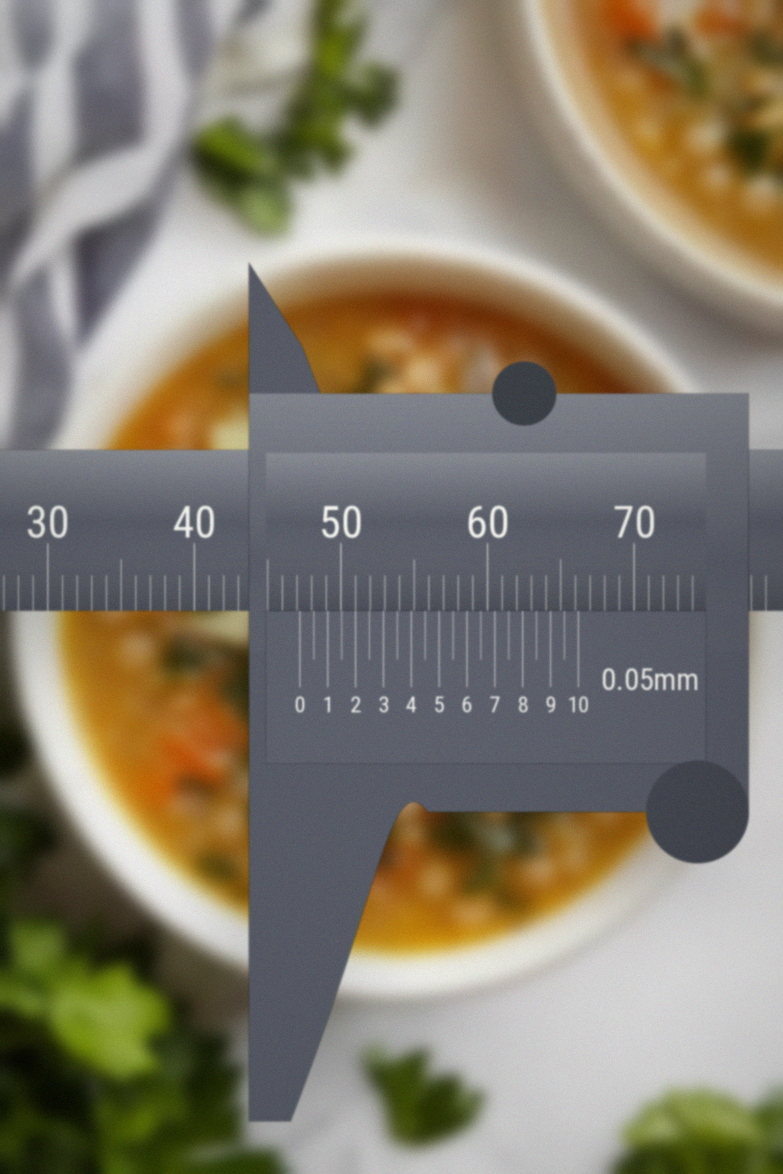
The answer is 47.2 mm
